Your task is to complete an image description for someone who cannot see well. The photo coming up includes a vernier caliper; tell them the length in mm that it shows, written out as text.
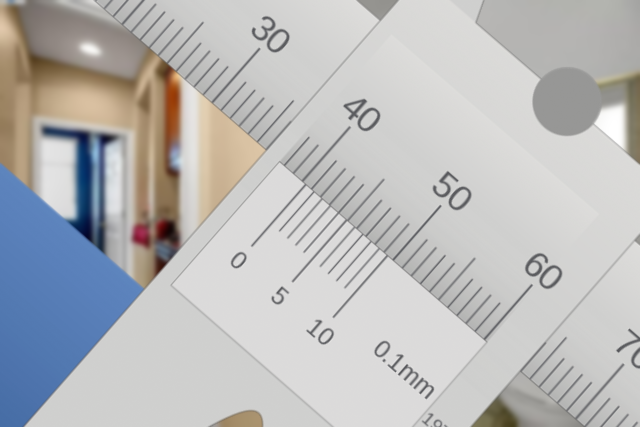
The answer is 40.4 mm
